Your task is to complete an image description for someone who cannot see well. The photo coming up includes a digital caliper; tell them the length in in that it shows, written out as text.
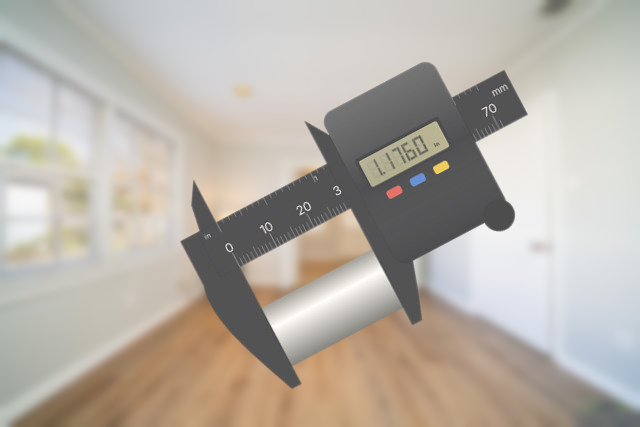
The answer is 1.1760 in
